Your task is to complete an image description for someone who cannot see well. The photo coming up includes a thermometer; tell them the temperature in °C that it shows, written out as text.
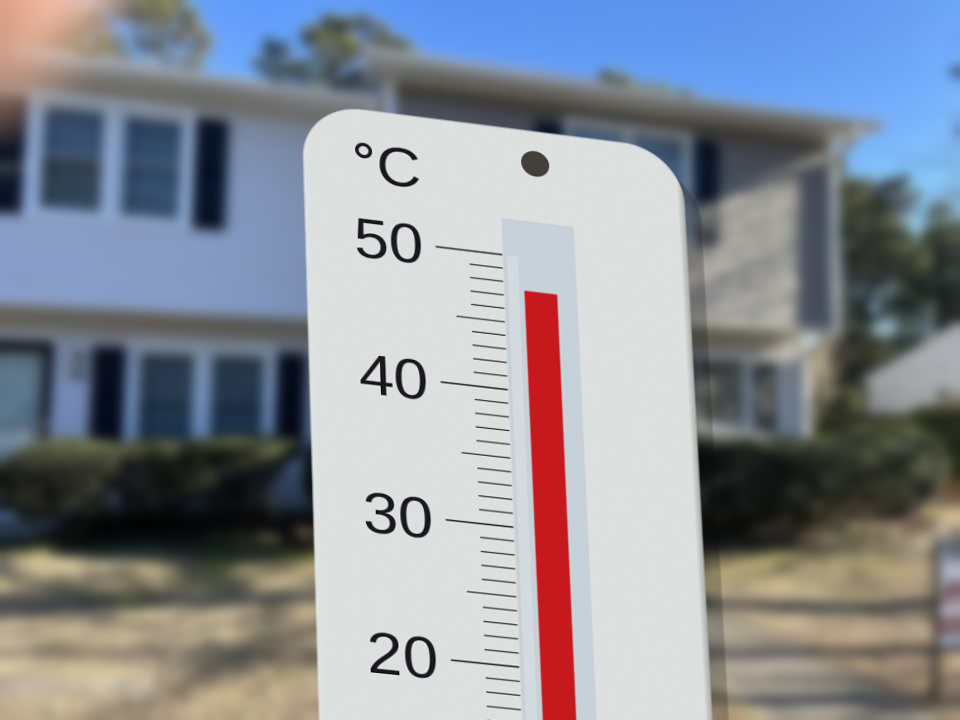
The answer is 47.5 °C
